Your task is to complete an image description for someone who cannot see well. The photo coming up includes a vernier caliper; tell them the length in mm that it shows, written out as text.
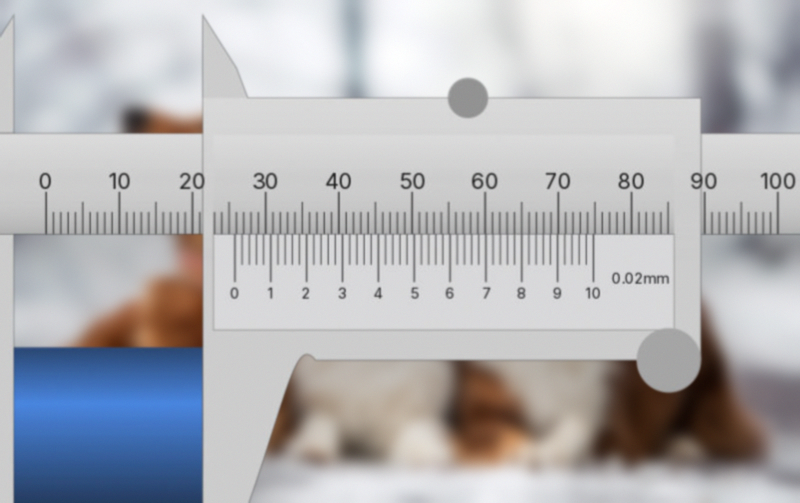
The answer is 25.8 mm
